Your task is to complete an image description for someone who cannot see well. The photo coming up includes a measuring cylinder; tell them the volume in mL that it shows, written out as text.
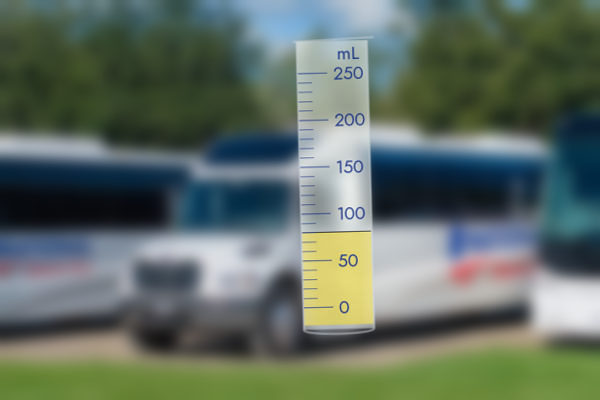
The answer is 80 mL
